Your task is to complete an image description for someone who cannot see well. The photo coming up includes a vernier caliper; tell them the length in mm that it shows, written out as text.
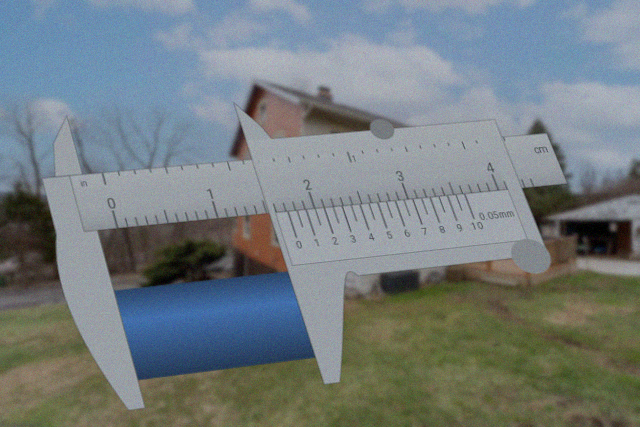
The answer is 17.2 mm
